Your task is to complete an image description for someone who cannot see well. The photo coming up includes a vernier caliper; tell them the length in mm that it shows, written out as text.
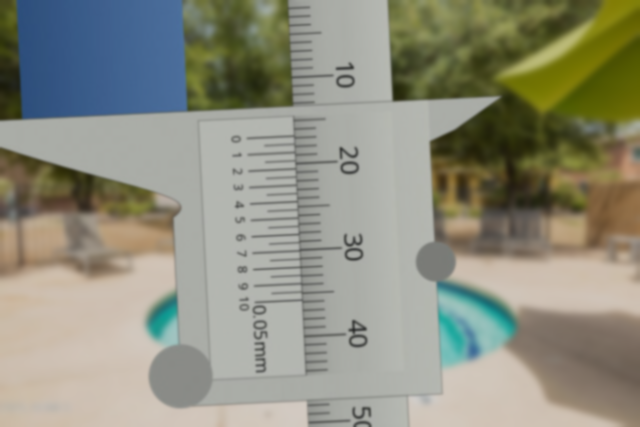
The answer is 16.8 mm
